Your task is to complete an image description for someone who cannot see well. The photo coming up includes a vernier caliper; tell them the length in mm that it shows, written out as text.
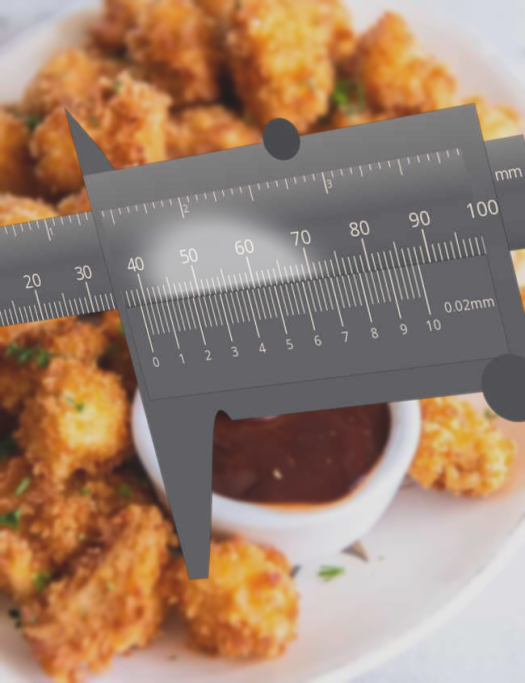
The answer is 39.0 mm
